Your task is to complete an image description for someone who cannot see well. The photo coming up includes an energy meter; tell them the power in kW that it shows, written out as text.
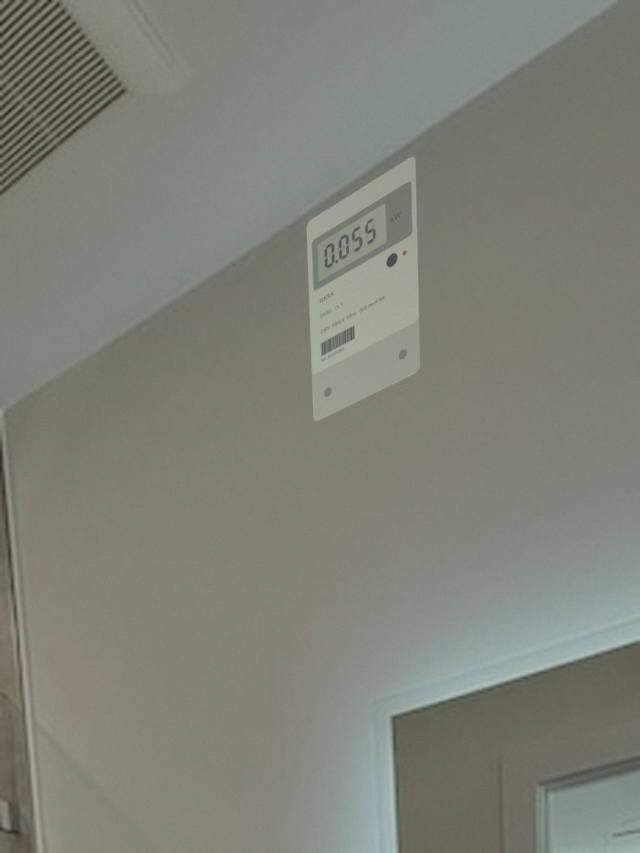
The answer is 0.055 kW
